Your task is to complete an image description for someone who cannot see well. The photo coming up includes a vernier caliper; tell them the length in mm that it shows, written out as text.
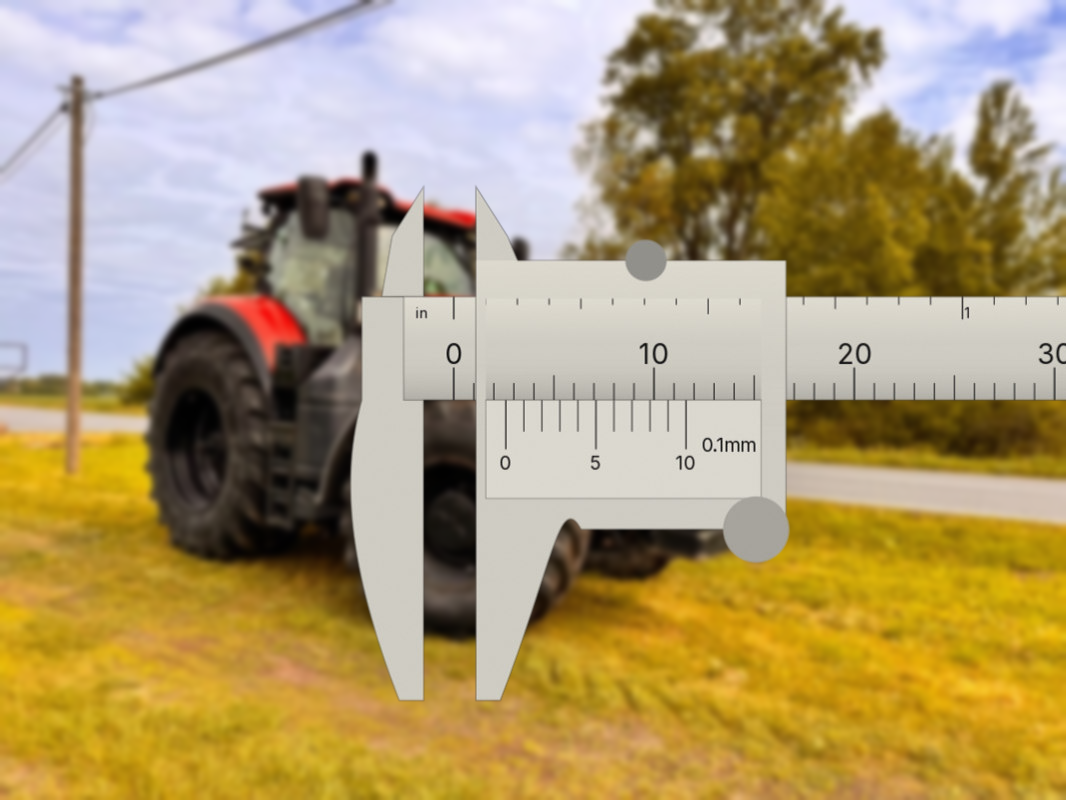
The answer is 2.6 mm
